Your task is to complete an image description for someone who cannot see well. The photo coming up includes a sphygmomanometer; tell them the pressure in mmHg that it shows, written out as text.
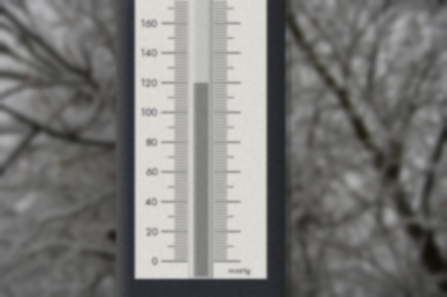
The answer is 120 mmHg
